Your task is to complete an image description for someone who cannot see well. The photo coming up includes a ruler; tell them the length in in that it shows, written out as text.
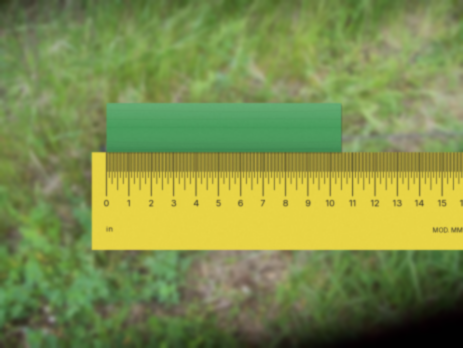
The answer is 10.5 in
